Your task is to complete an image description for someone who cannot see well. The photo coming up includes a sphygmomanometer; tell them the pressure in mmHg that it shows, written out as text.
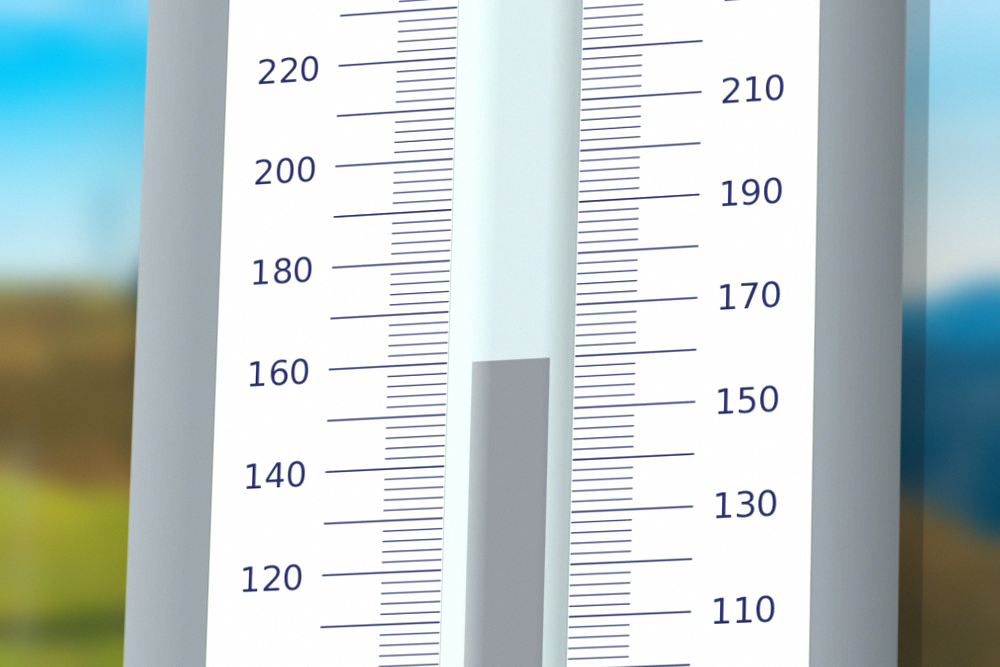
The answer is 160 mmHg
